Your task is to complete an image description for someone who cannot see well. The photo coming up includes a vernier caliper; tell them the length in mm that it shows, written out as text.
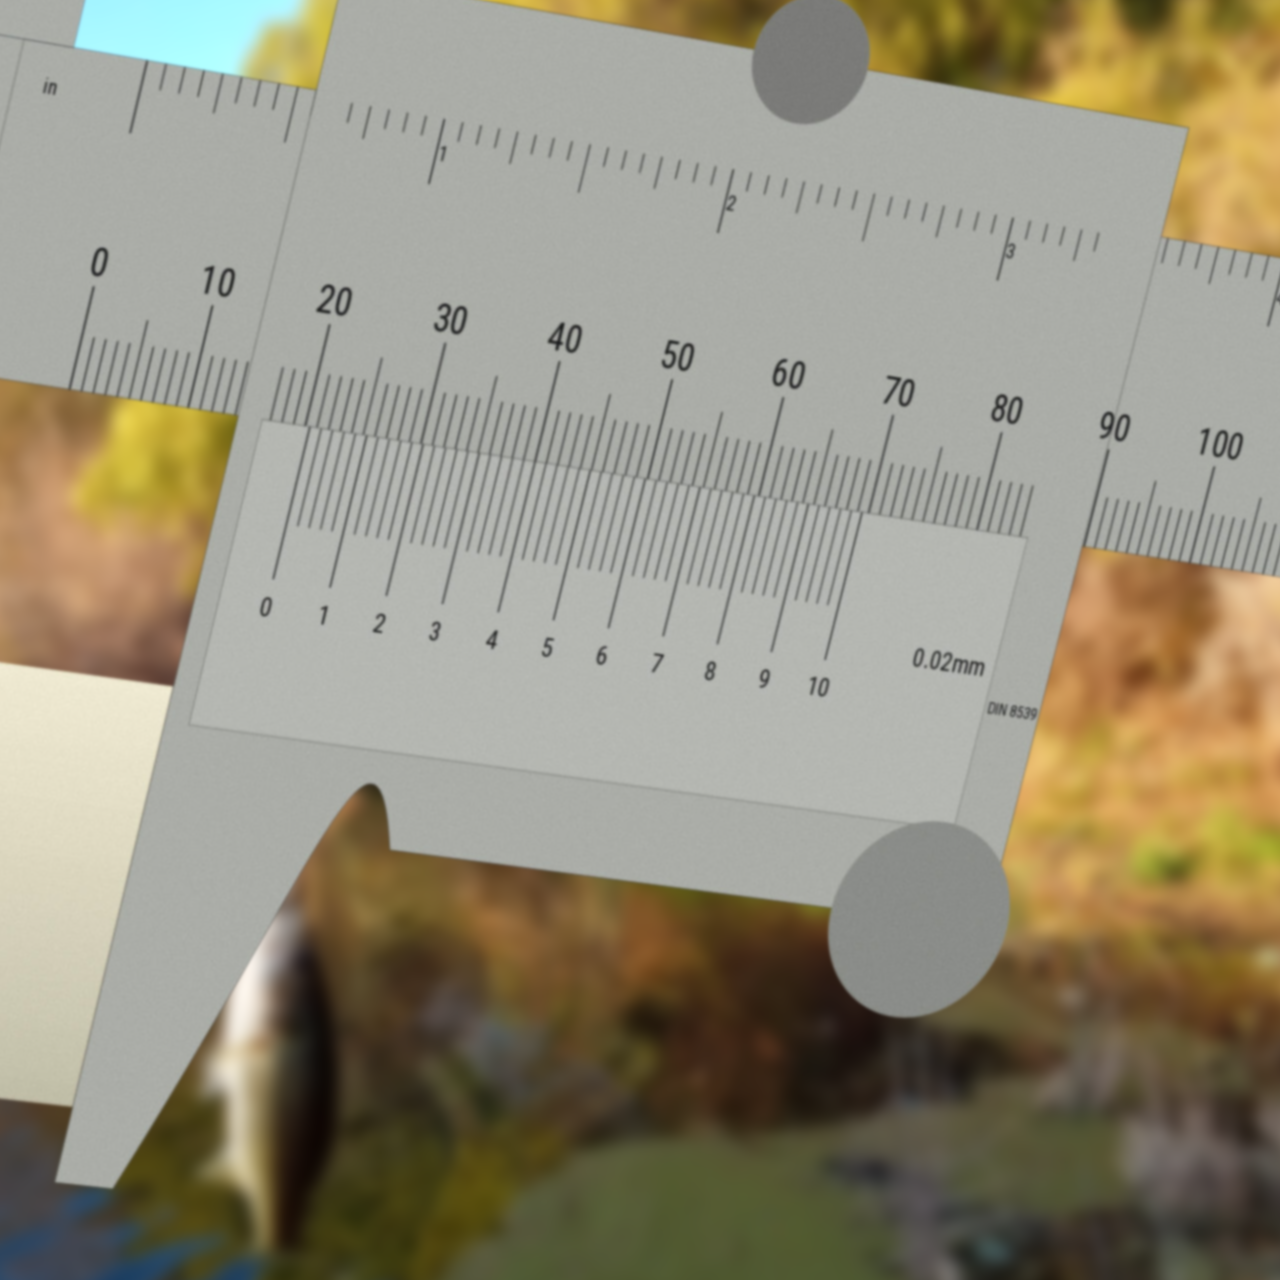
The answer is 20.4 mm
